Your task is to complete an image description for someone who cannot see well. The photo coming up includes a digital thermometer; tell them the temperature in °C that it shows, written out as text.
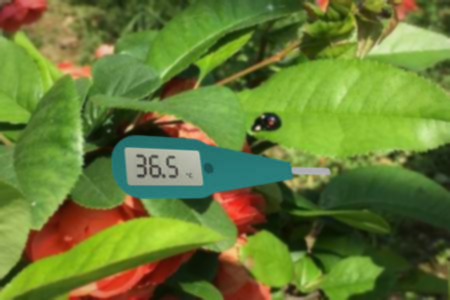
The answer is 36.5 °C
